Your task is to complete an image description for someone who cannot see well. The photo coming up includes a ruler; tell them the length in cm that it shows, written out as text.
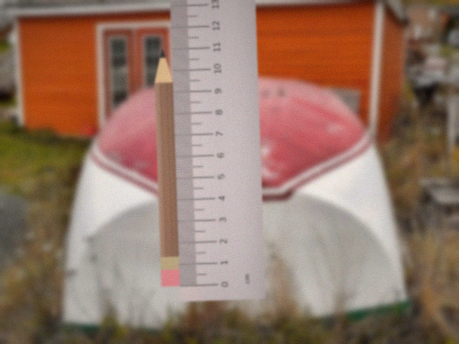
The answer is 11 cm
